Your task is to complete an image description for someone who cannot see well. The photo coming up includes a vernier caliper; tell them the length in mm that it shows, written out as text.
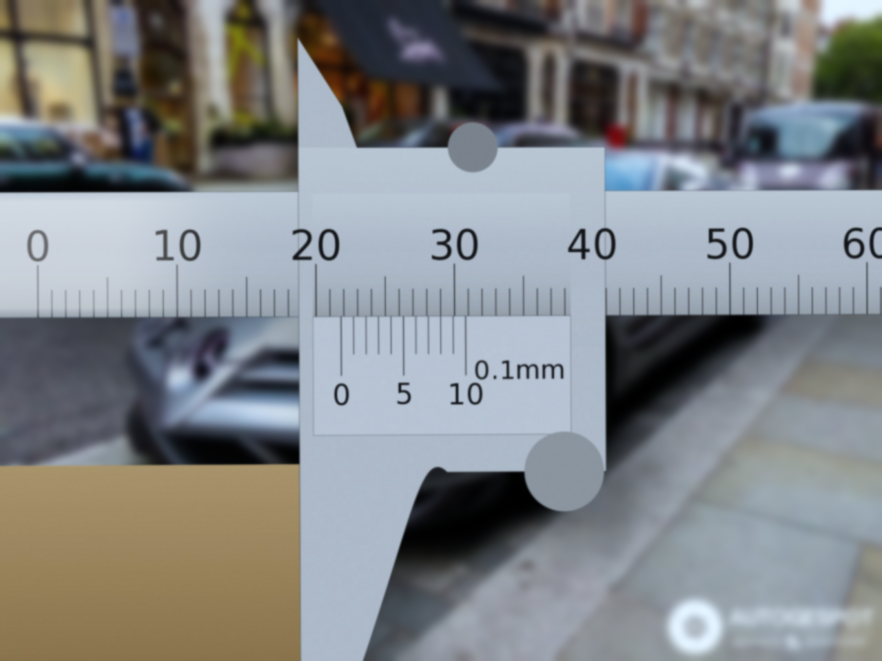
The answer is 21.8 mm
